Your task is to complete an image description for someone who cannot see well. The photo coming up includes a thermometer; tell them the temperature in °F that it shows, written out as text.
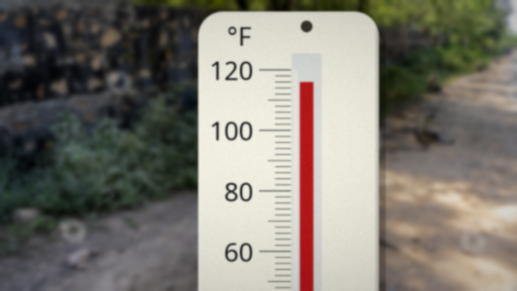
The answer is 116 °F
